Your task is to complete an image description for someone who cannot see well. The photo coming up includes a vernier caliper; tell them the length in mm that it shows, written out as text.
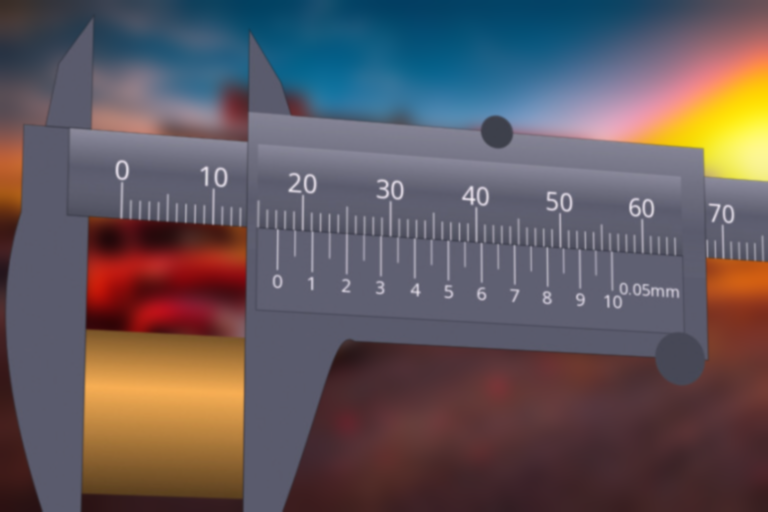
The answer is 17.2 mm
